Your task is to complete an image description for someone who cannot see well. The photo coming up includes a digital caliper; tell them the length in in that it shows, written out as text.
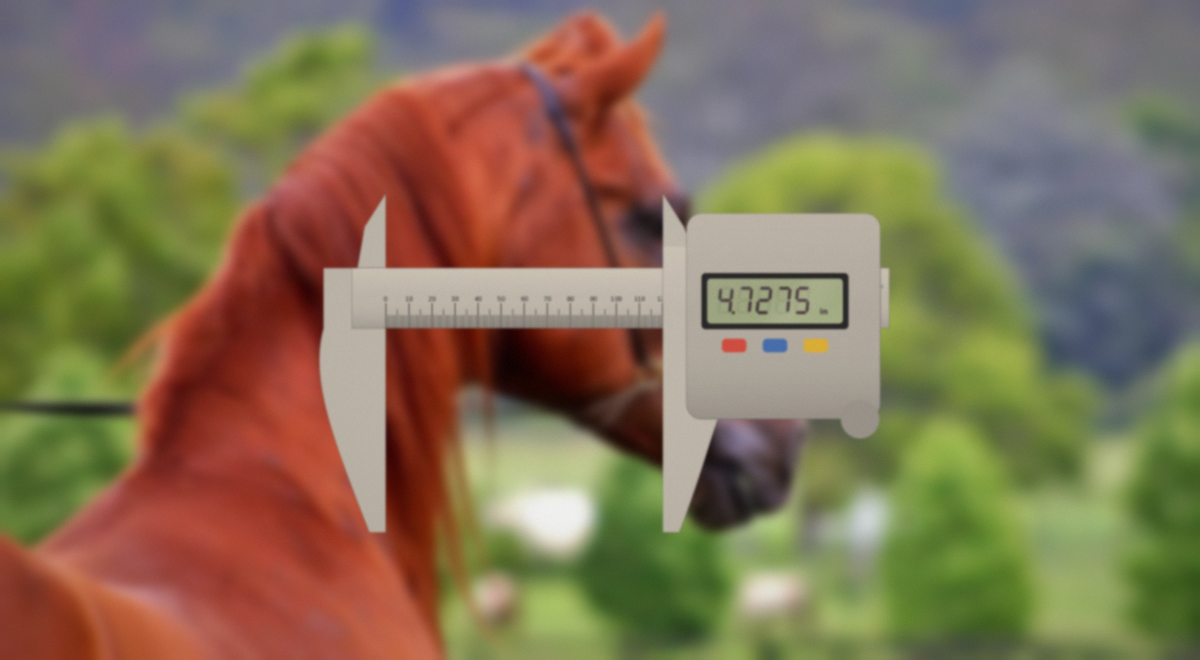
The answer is 4.7275 in
